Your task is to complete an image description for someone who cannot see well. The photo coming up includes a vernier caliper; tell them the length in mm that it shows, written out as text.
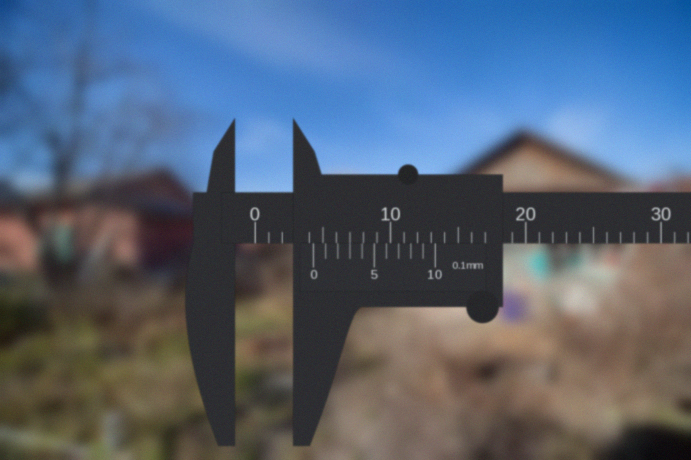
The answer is 4.3 mm
